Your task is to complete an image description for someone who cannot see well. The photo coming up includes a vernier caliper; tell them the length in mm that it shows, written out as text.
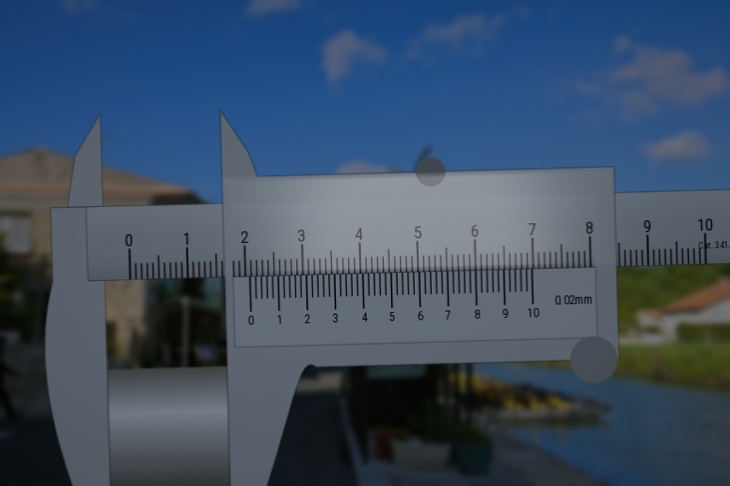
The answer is 20.8 mm
